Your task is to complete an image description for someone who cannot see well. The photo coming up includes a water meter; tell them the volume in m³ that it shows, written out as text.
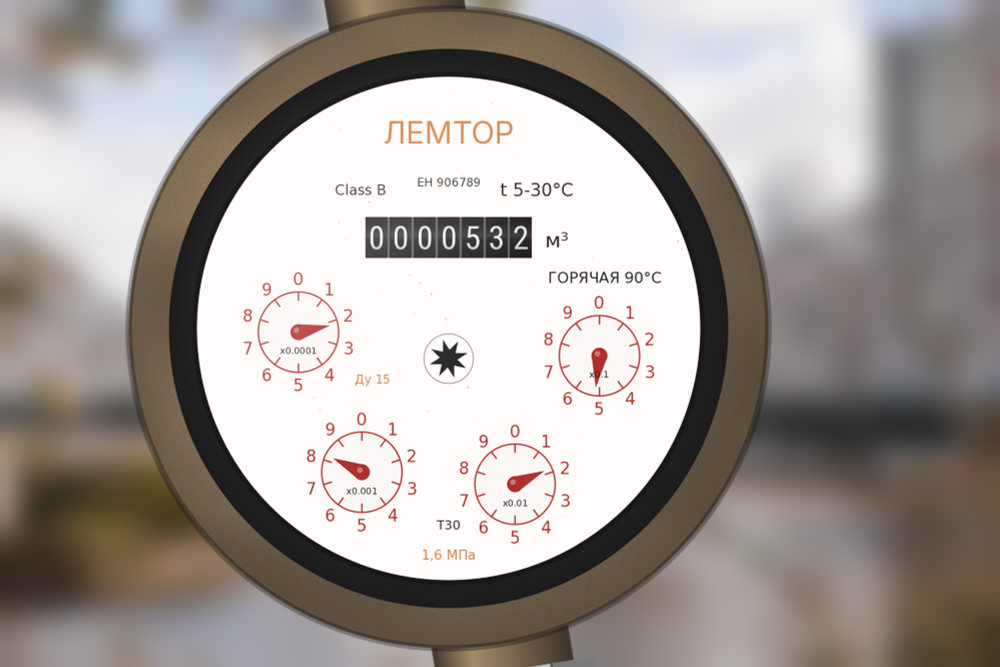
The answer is 532.5182 m³
